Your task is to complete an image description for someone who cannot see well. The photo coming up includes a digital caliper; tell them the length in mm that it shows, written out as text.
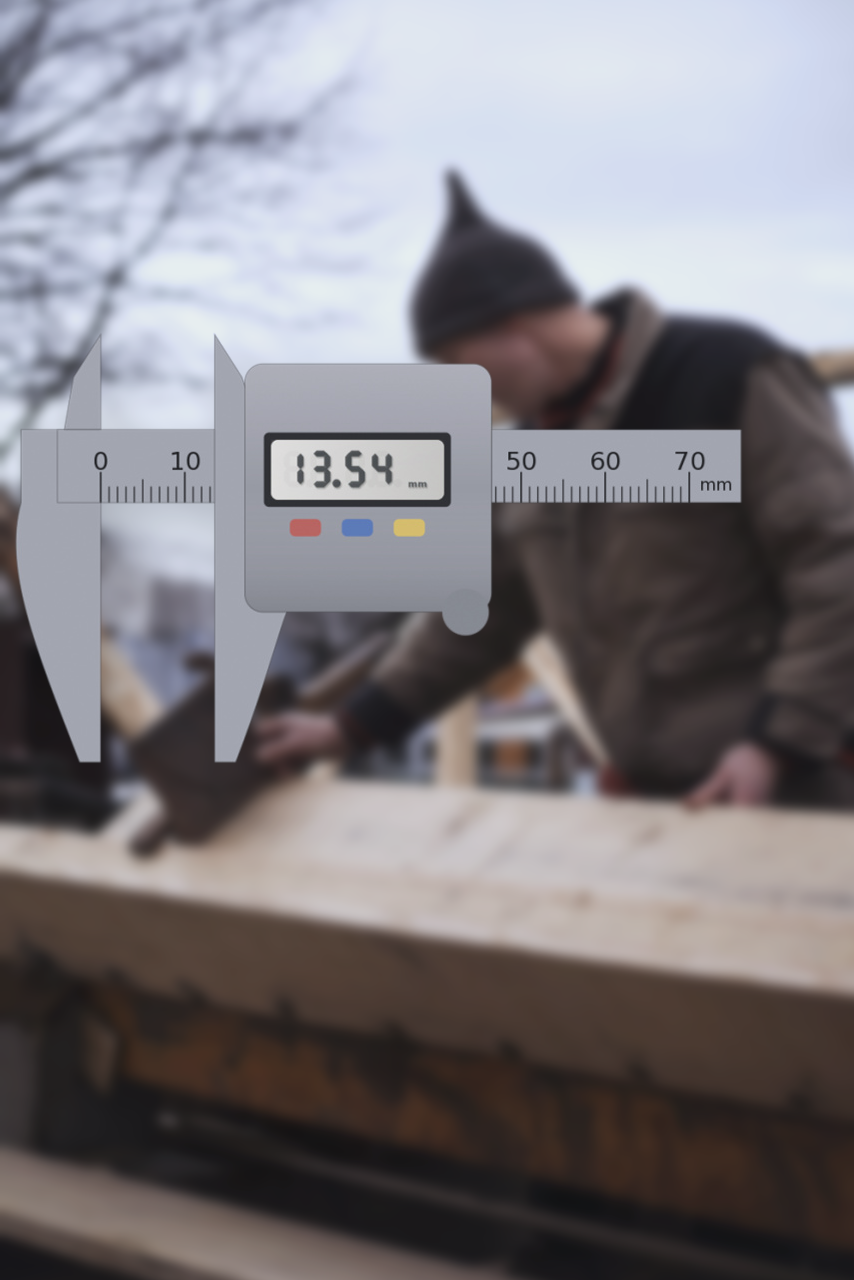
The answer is 13.54 mm
